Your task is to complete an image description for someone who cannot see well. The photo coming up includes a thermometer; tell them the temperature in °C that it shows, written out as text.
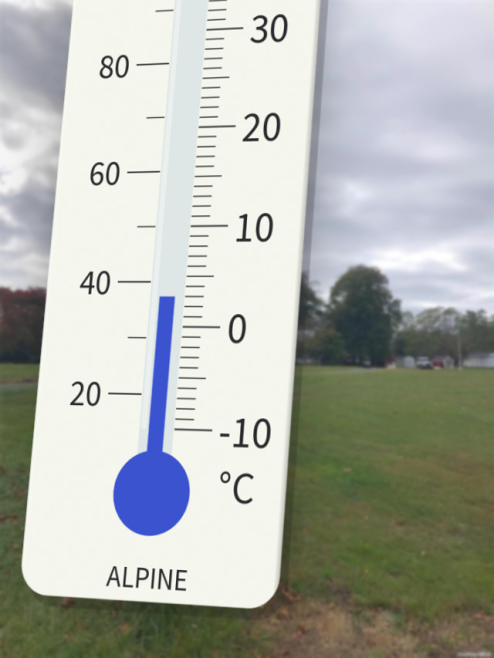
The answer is 3 °C
